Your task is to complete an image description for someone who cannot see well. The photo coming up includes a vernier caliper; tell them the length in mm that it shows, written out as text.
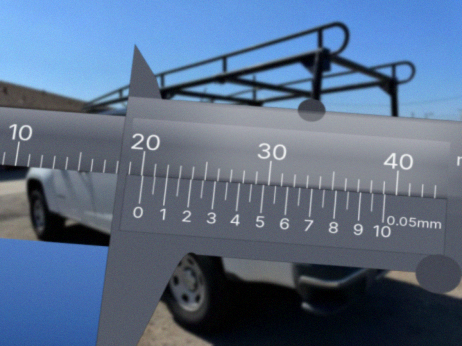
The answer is 20.1 mm
